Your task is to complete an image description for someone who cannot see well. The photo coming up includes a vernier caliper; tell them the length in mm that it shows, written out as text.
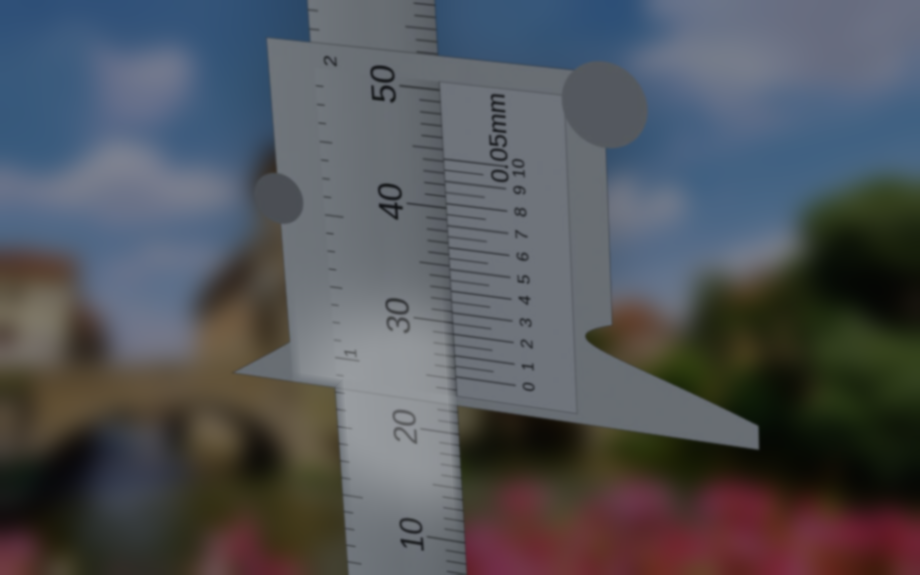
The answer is 25.2 mm
